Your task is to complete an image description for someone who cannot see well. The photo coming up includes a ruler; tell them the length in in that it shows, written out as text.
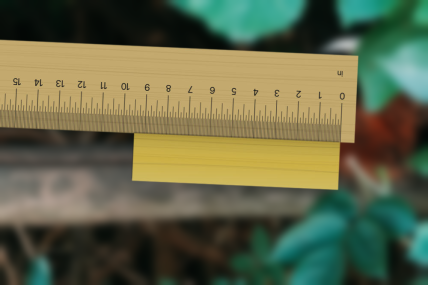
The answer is 9.5 in
